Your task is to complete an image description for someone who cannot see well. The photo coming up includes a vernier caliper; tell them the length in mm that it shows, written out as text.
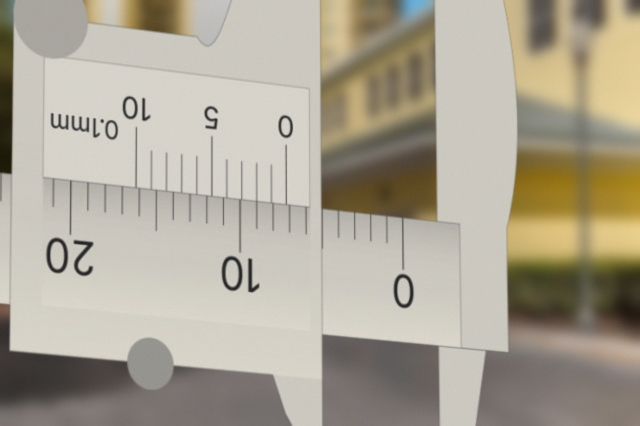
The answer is 7.2 mm
